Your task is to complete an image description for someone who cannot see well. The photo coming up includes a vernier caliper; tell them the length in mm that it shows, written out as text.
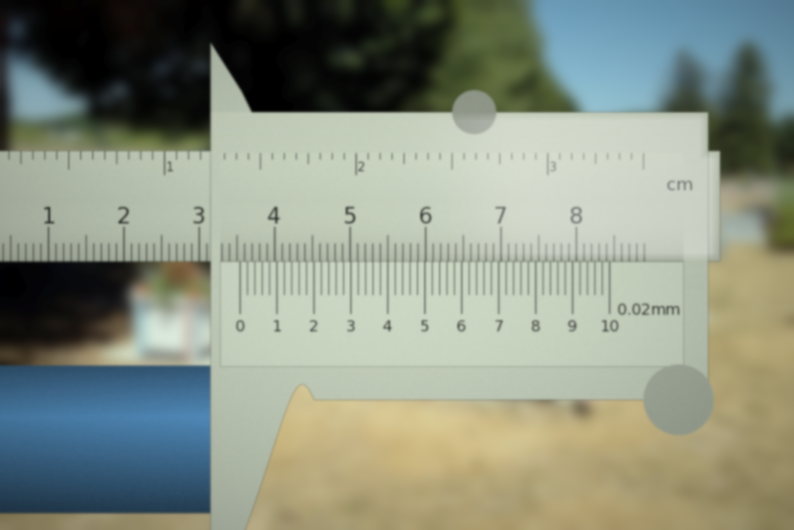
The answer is 35.4 mm
